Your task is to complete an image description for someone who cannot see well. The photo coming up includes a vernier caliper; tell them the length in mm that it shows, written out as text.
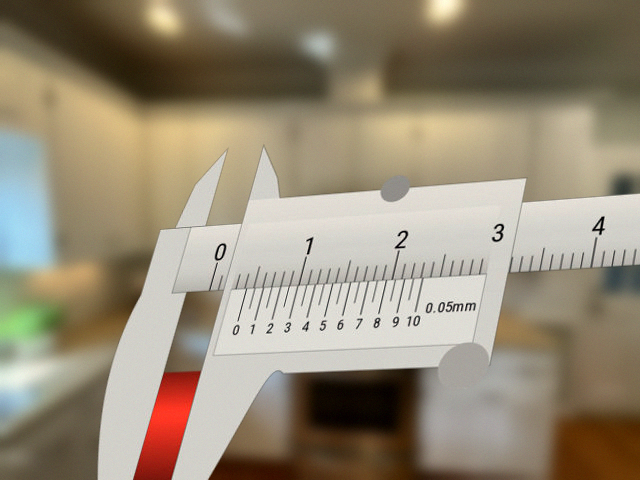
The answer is 4.2 mm
